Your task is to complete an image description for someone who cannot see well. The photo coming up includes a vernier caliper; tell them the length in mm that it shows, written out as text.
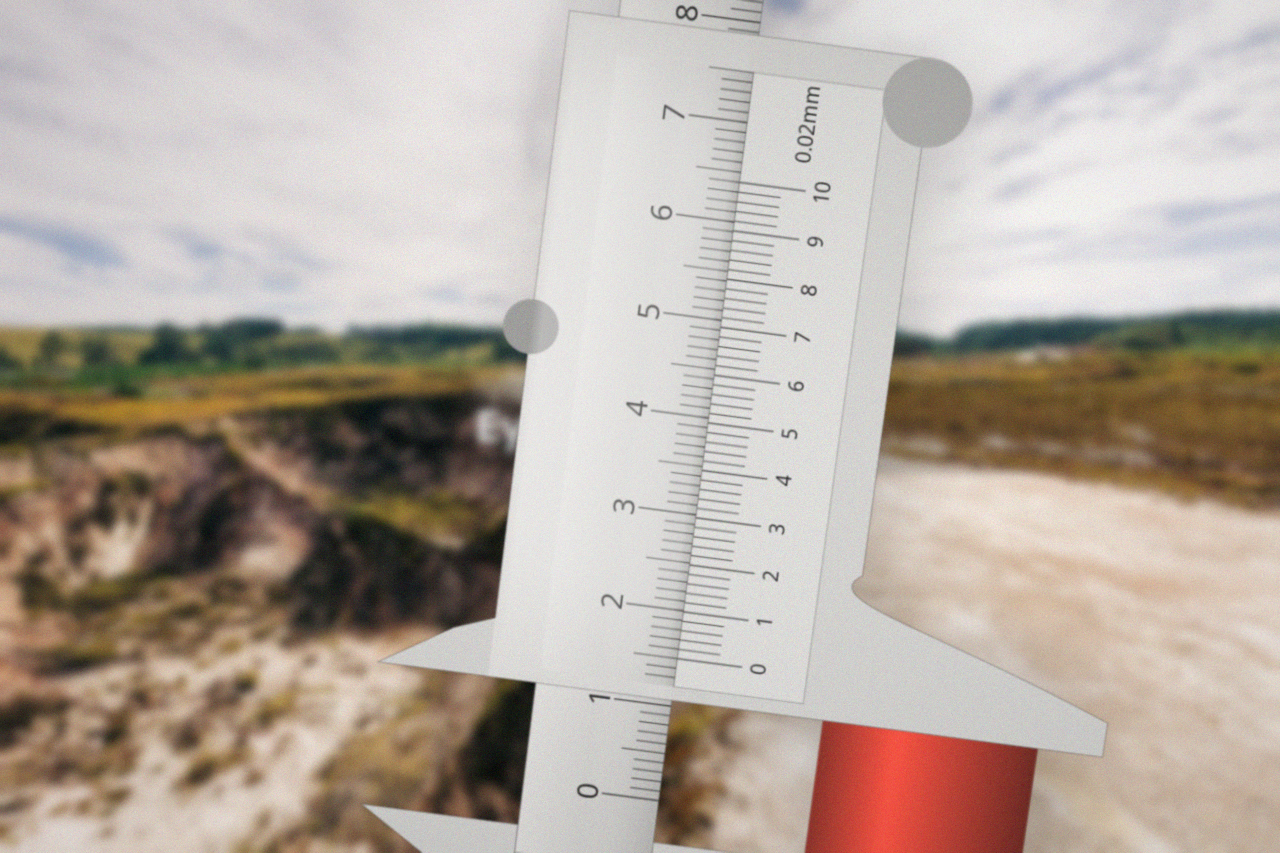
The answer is 15.0 mm
